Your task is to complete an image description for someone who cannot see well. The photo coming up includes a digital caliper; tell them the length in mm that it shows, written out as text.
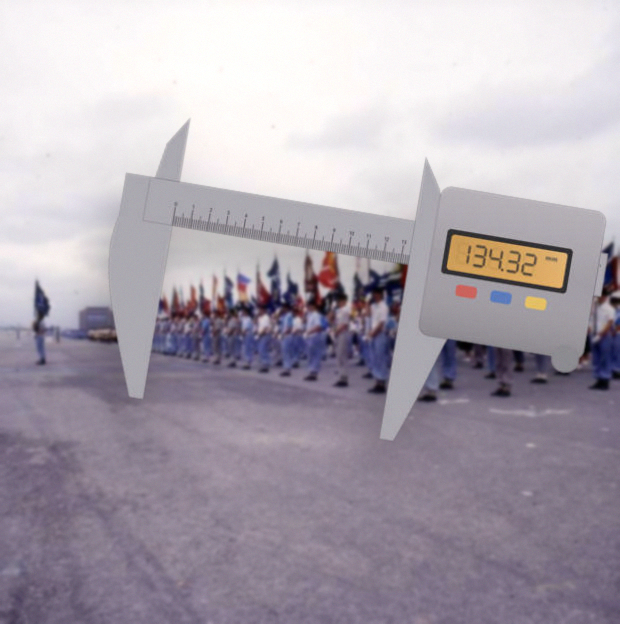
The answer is 134.32 mm
